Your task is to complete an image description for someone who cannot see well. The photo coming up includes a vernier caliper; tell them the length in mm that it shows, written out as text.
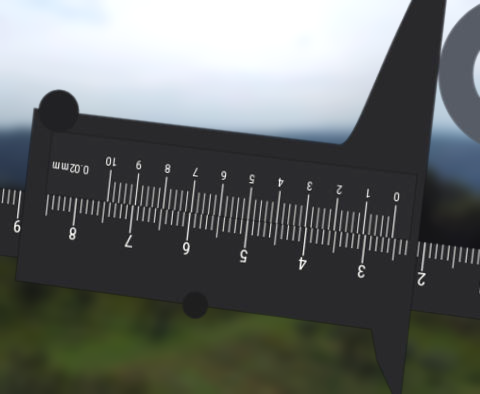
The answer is 25.5 mm
